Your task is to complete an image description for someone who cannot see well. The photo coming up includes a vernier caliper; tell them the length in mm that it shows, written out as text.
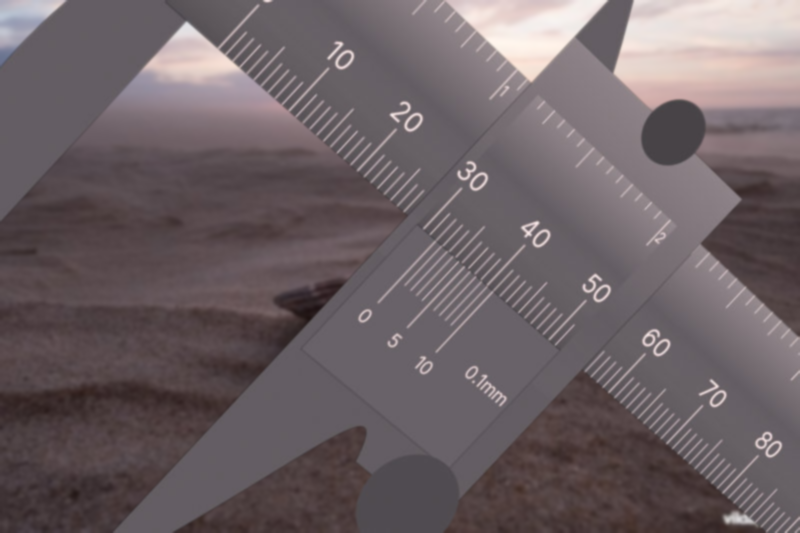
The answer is 32.0 mm
